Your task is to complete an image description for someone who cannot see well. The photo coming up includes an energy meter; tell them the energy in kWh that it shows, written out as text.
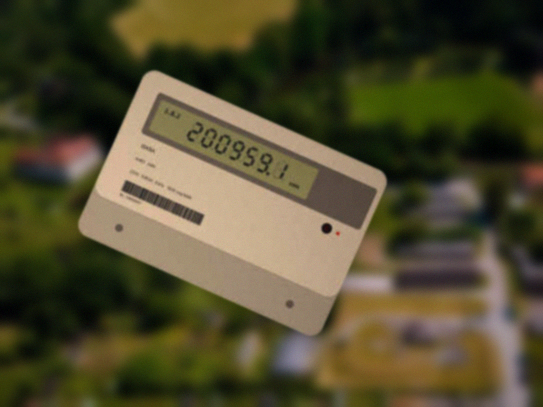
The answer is 200959.1 kWh
